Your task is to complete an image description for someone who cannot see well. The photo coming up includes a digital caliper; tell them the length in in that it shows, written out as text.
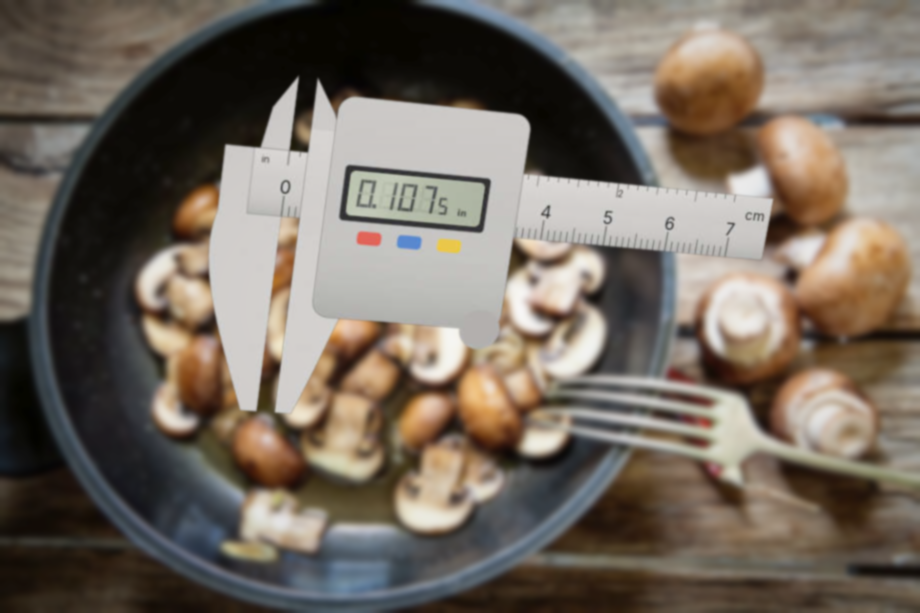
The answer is 0.1075 in
